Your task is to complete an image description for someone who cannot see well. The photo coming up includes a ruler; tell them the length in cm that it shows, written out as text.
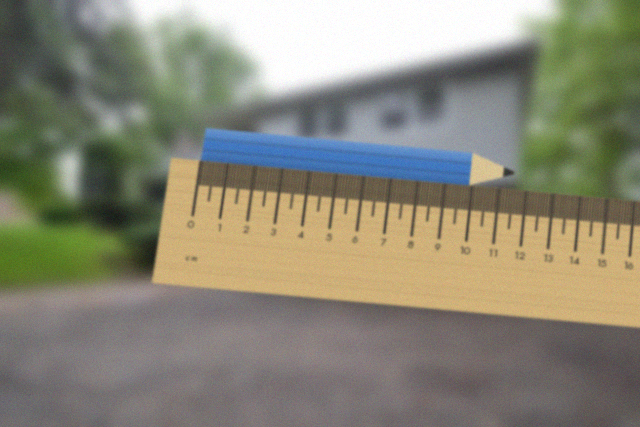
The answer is 11.5 cm
